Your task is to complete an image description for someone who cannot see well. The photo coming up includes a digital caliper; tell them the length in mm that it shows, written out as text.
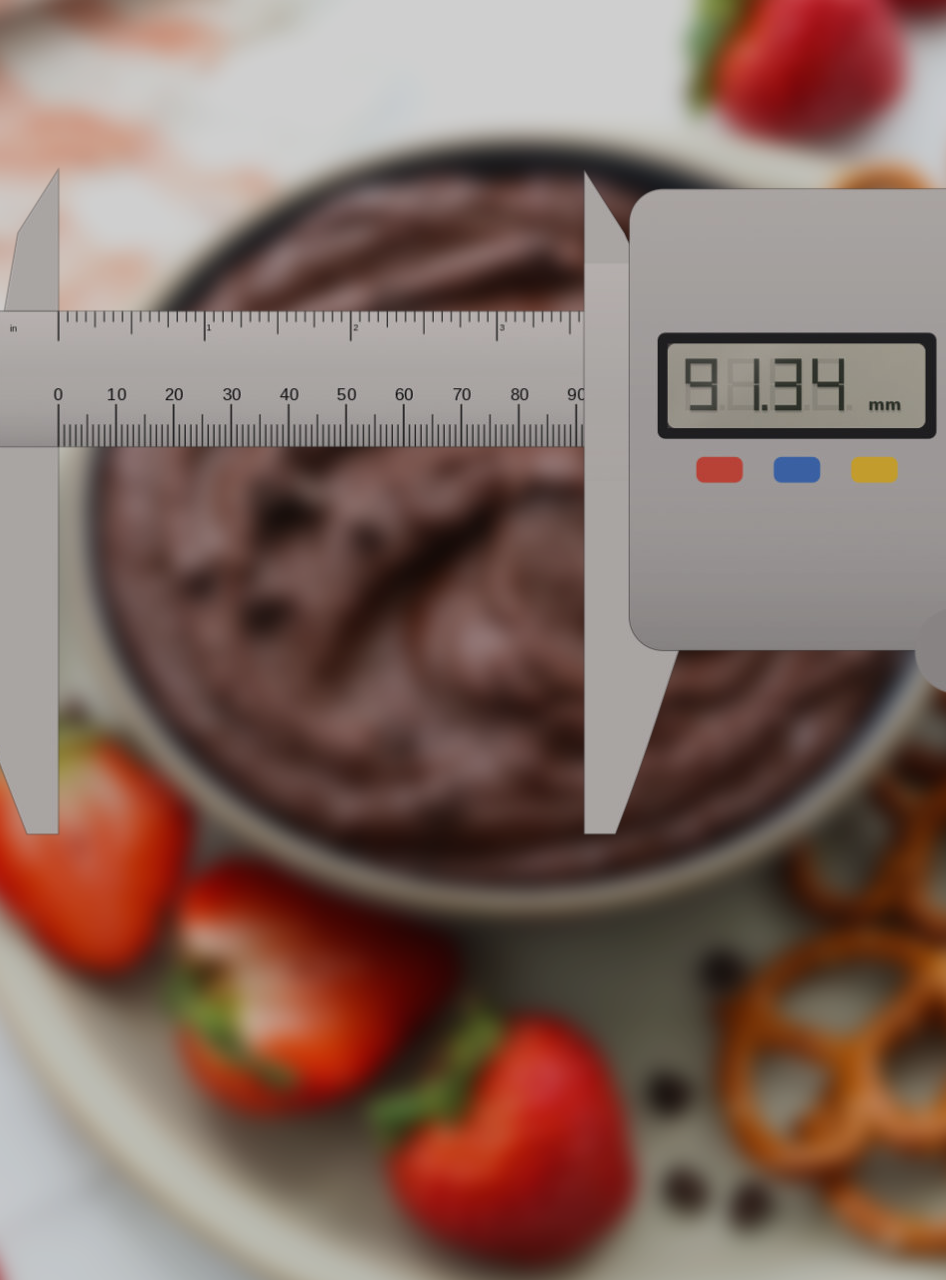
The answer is 91.34 mm
